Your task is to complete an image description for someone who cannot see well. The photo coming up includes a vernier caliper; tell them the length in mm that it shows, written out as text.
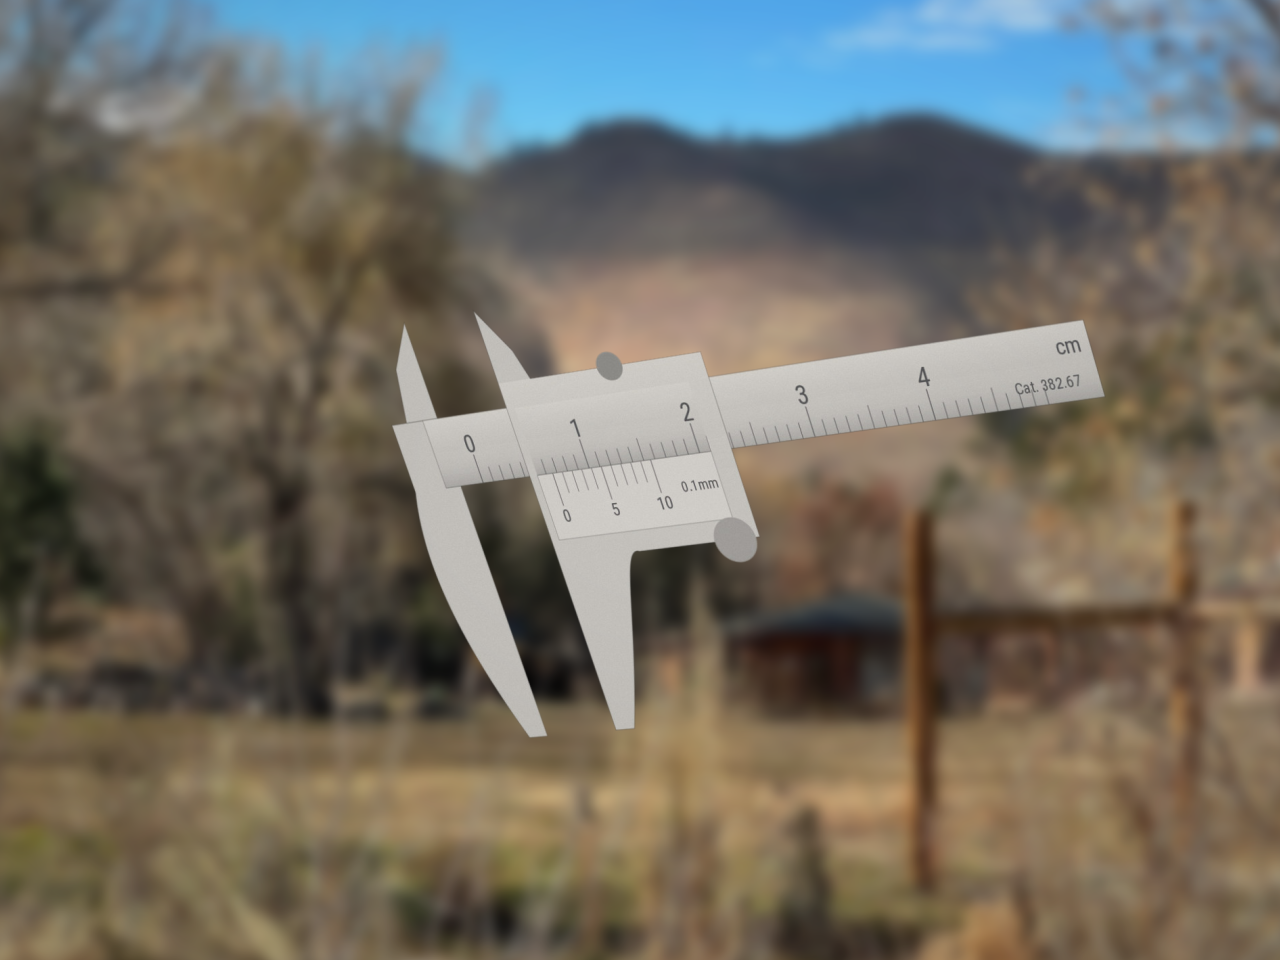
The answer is 6.6 mm
